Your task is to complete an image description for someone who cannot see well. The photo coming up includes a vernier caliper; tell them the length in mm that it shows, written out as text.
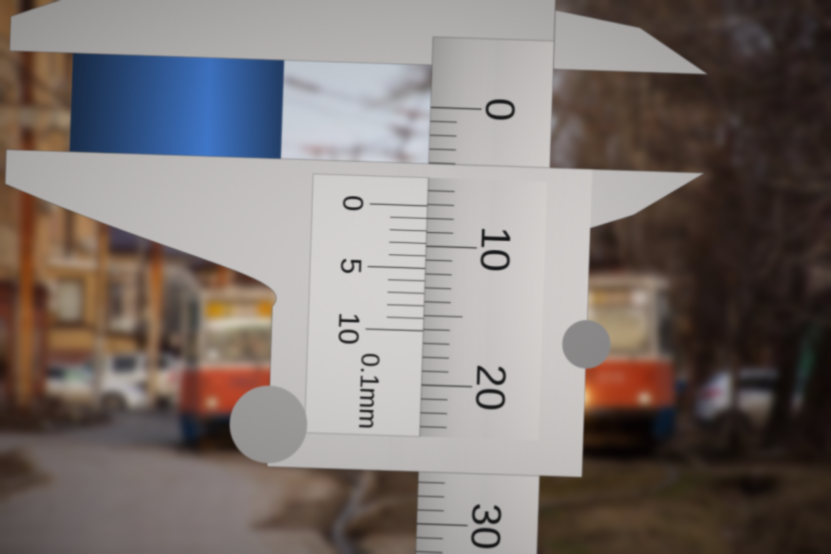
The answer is 7.1 mm
